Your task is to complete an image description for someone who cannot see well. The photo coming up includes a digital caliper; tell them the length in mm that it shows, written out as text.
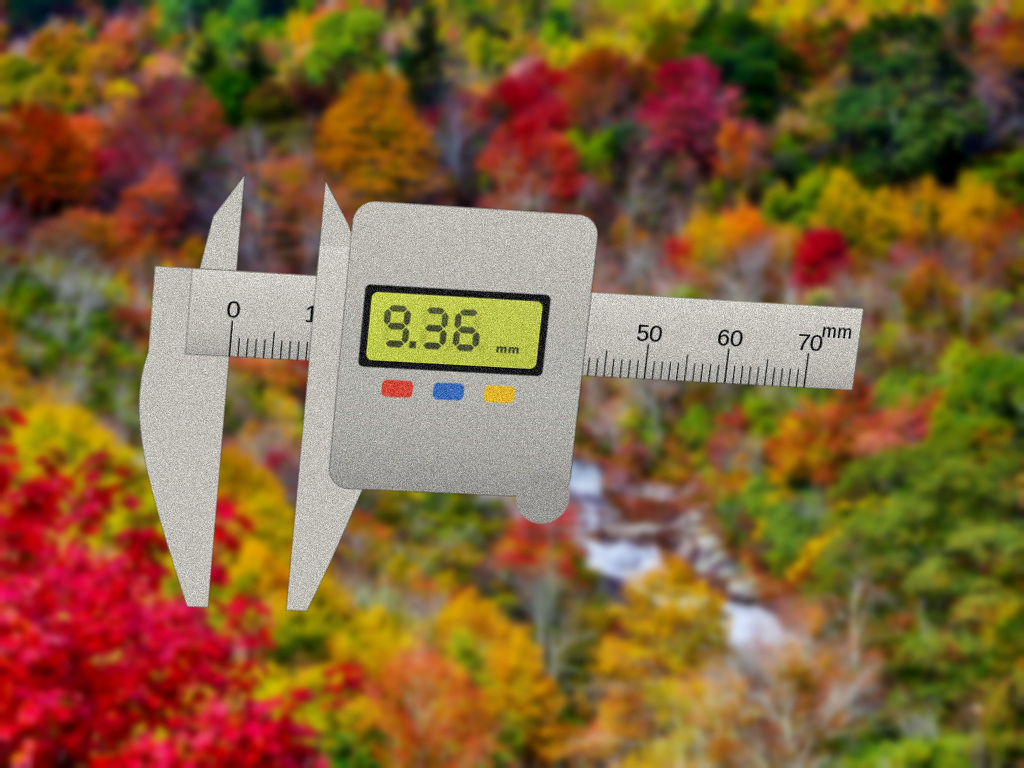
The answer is 9.36 mm
